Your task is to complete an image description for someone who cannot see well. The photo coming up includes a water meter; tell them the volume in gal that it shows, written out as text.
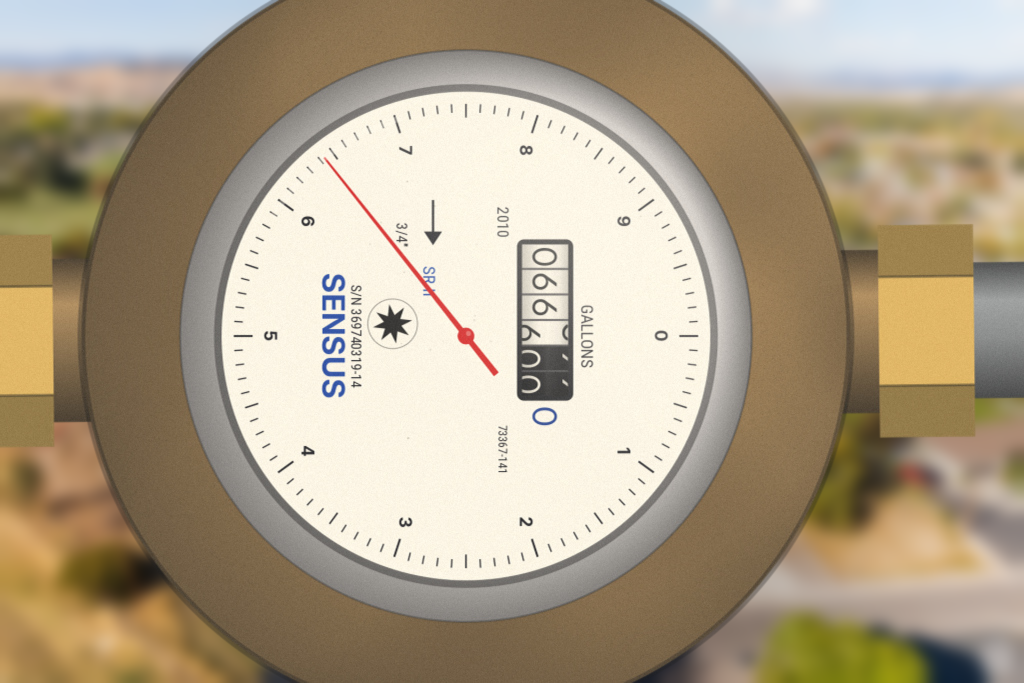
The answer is 665996.4 gal
